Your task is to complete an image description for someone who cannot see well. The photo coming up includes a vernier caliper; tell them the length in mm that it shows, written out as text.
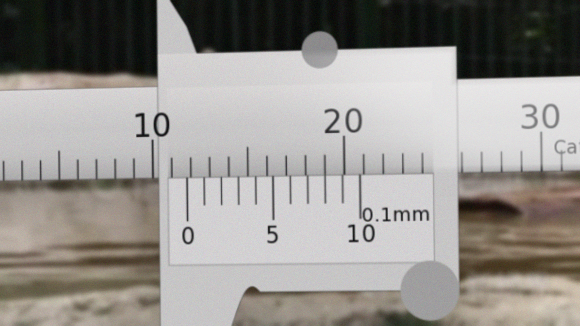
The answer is 11.8 mm
